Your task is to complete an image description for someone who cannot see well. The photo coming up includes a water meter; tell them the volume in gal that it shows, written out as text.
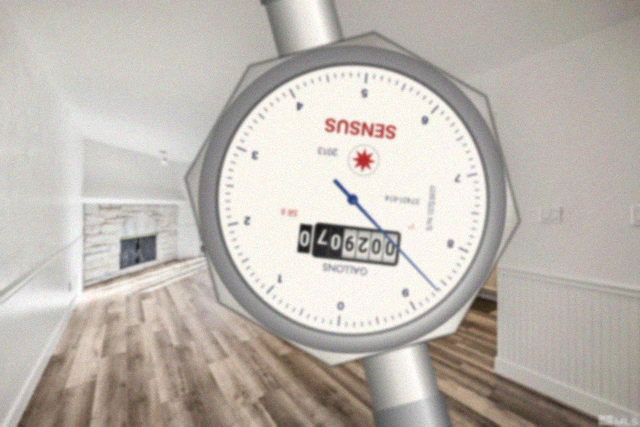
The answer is 29068.6 gal
